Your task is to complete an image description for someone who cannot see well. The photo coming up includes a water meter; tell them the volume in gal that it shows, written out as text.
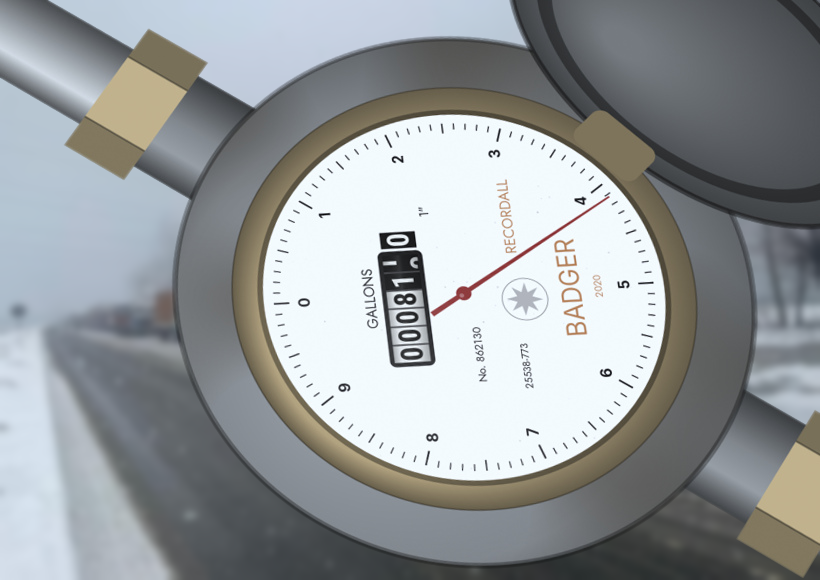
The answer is 8114.1 gal
